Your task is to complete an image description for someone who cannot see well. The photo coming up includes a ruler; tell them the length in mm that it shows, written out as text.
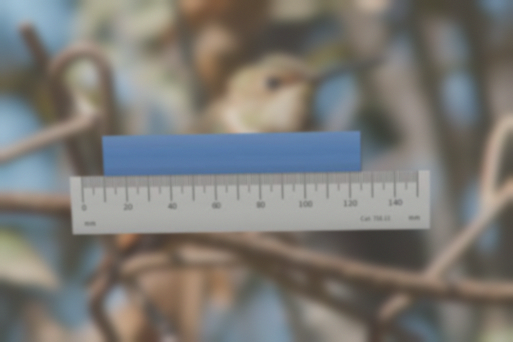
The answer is 115 mm
